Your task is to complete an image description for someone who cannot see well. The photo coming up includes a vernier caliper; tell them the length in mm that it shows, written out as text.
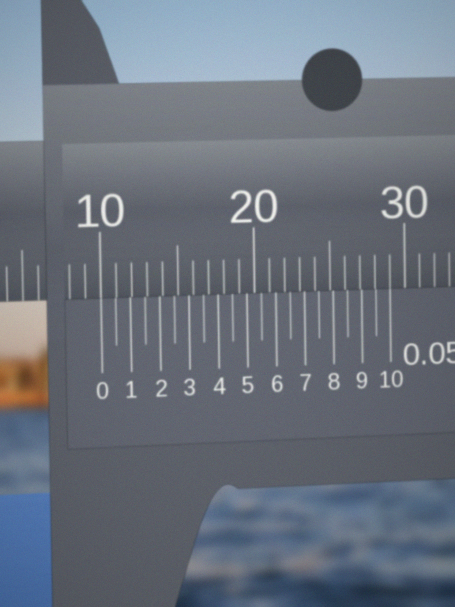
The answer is 10.0 mm
